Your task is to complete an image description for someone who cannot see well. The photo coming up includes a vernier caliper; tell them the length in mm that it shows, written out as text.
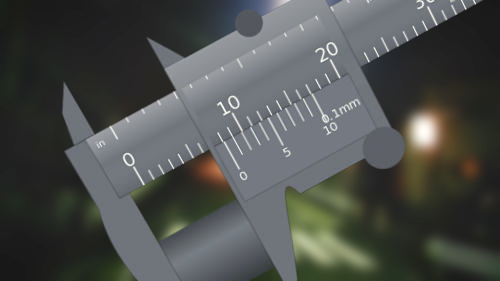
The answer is 8.1 mm
